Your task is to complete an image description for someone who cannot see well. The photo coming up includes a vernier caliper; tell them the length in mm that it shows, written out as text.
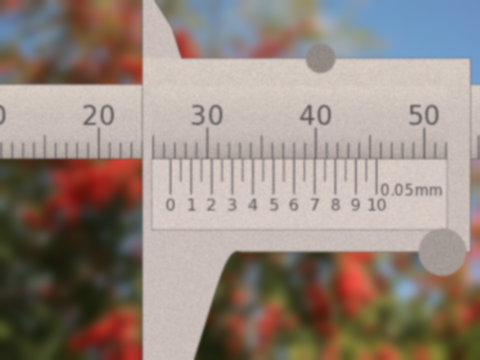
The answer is 26.6 mm
